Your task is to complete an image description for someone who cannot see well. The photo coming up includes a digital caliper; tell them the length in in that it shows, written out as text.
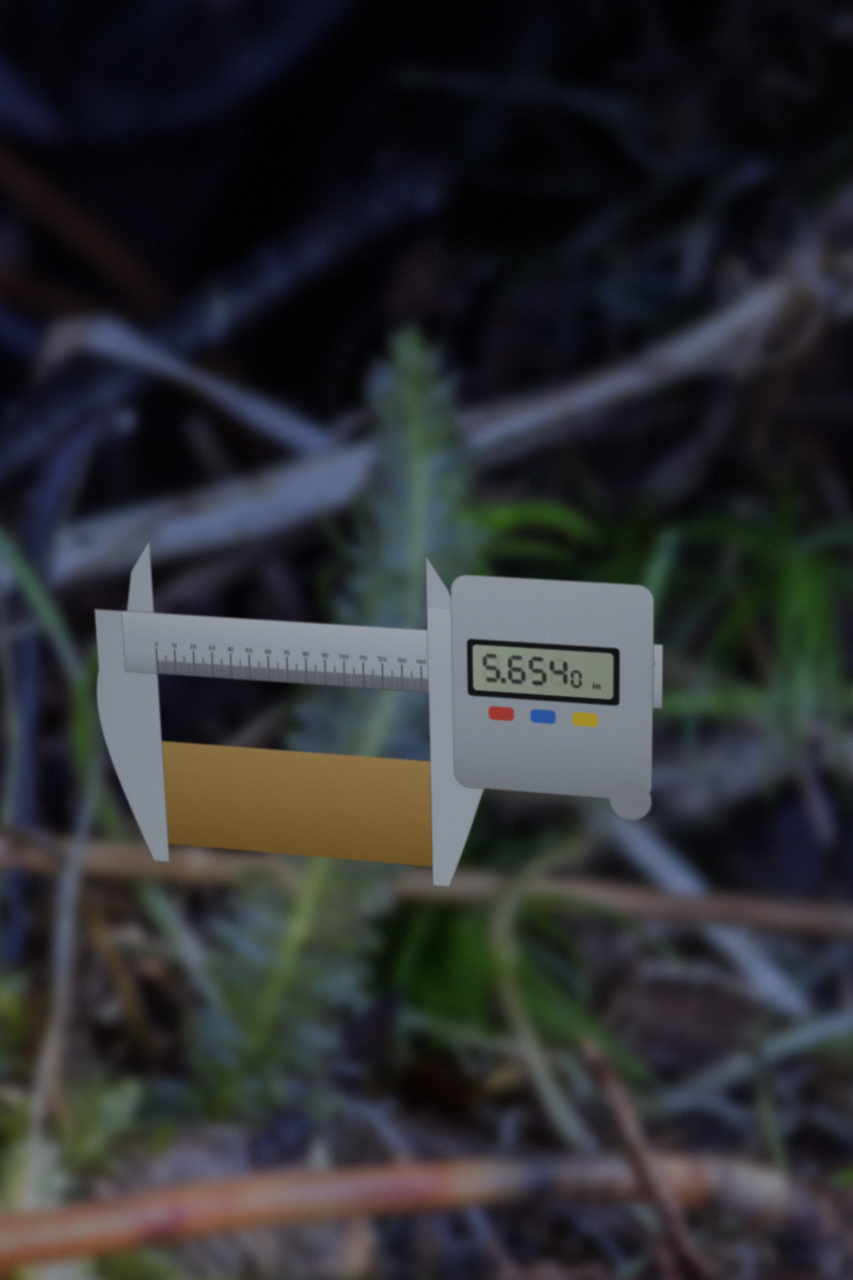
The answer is 5.6540 in
